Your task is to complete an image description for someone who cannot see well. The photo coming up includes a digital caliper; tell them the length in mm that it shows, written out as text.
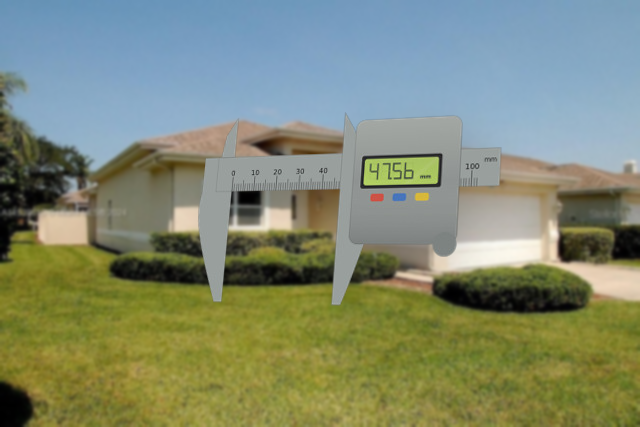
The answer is 47.56 mm
